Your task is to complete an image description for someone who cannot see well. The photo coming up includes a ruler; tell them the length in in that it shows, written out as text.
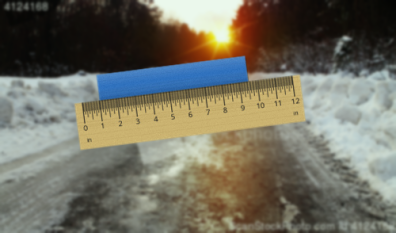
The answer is 8.5 in
